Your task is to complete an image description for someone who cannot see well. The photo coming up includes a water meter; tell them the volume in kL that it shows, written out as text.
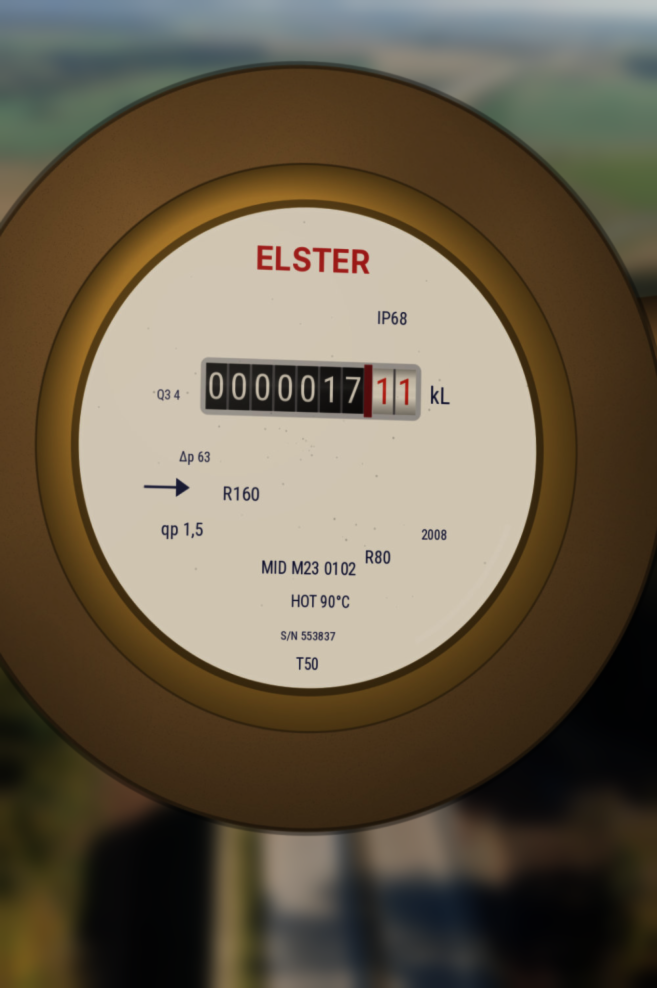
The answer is 17.11 kL
